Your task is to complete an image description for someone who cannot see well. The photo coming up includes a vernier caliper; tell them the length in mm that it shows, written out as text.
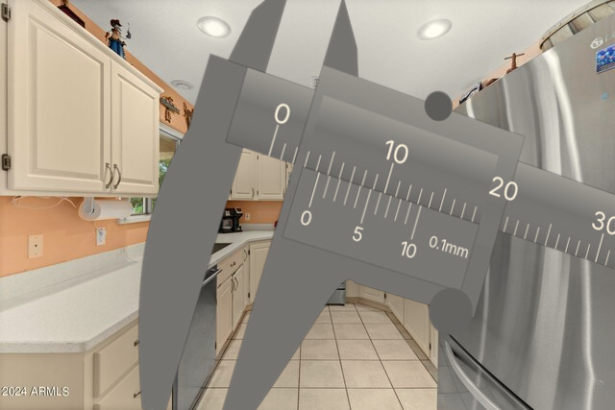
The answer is 4.3 mm
